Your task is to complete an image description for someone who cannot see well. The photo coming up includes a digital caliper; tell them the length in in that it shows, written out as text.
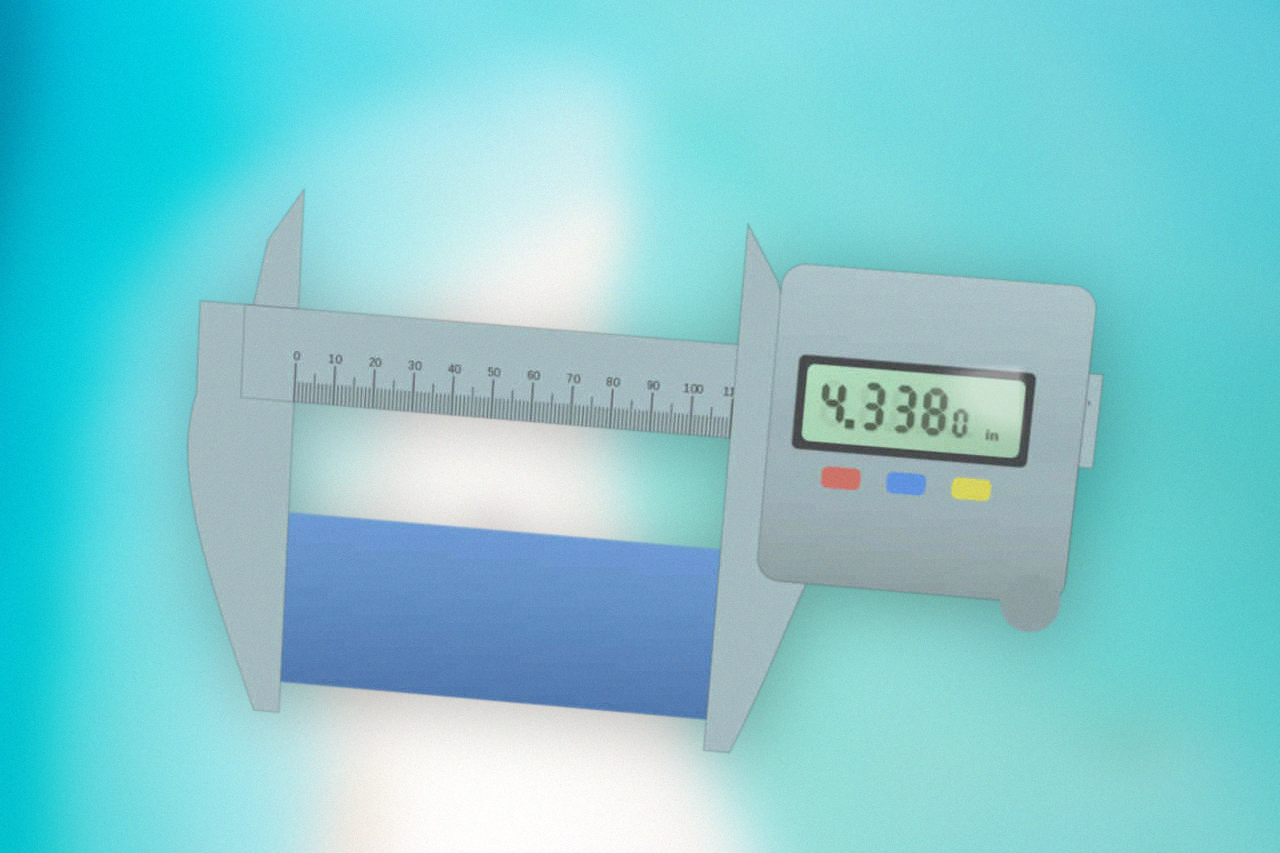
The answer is 4.3380 in
